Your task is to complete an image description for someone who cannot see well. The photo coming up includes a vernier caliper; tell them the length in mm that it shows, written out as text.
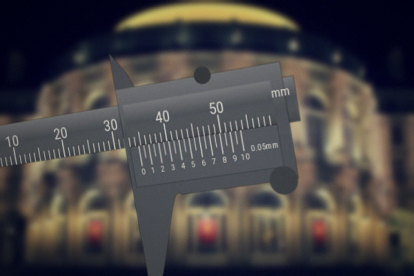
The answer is 34.6 mm
